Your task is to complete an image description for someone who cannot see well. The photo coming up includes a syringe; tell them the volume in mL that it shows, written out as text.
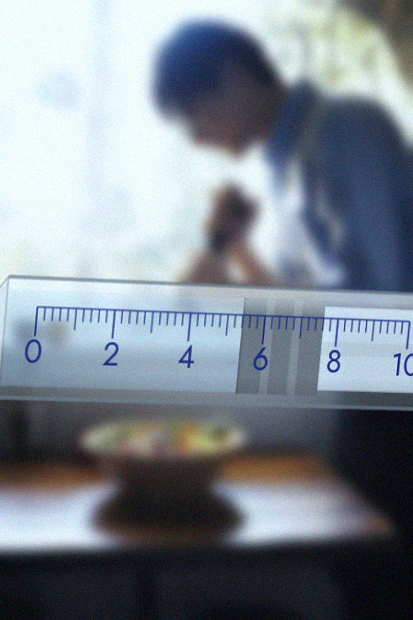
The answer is 5.4 mL
